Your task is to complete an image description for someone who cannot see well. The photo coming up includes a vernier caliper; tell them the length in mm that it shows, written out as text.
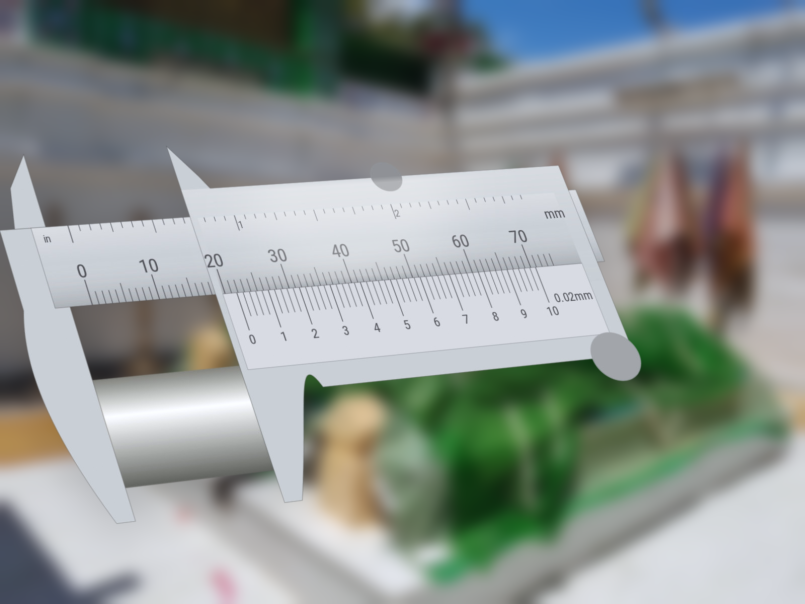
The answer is 21.8 mm
